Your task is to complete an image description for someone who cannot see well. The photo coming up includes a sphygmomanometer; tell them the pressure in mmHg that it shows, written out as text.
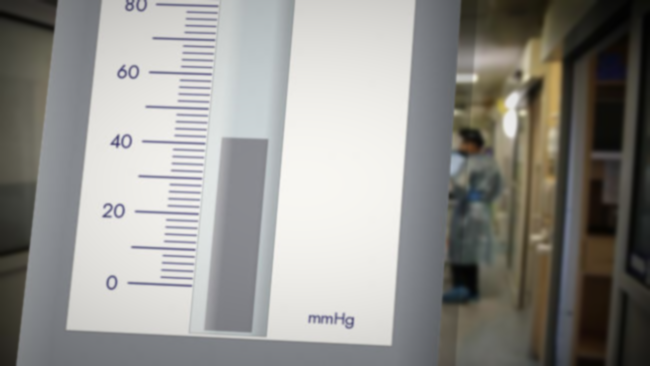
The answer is 42 mmHg
